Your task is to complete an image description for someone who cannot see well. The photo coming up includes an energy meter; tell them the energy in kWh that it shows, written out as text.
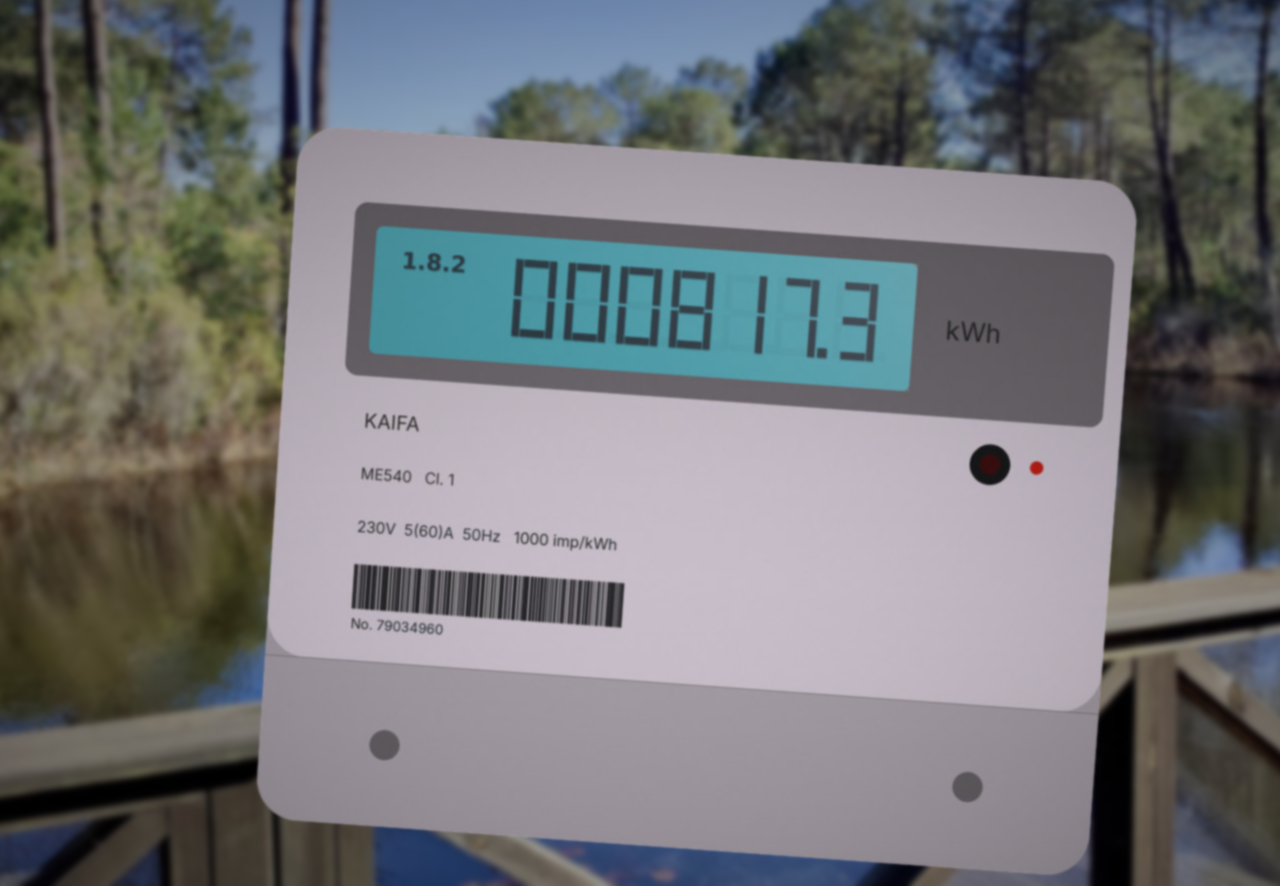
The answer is 817.3 kWh
